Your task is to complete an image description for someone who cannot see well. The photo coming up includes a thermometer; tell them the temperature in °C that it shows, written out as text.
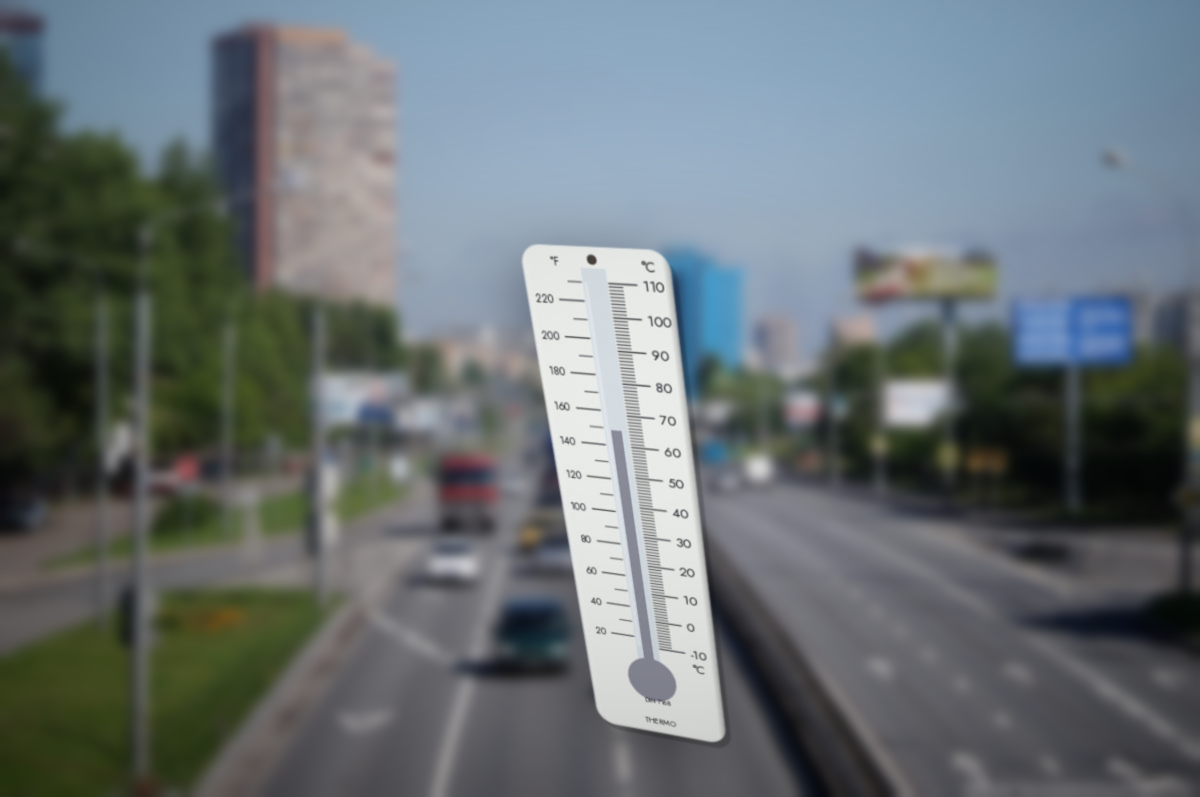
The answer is 65 °C
